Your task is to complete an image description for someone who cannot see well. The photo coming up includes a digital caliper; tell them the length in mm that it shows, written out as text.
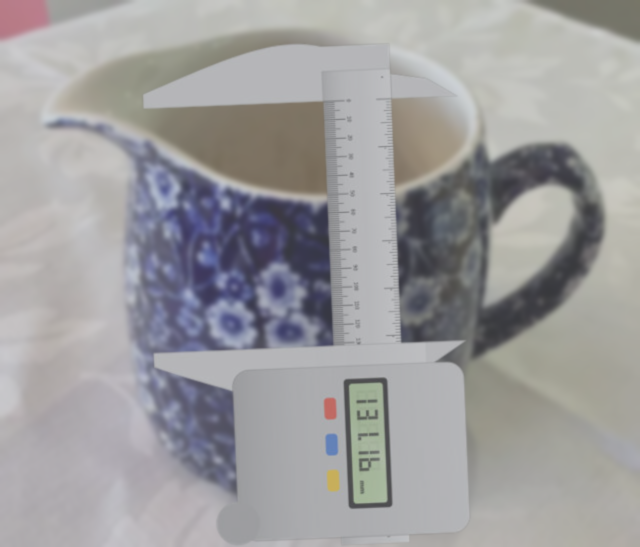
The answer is 131.16 mm
